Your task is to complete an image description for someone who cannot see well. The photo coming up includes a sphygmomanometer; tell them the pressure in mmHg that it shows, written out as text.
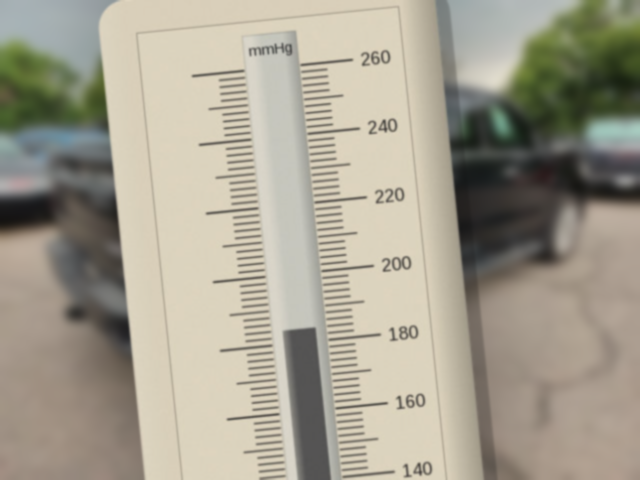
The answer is 184 mmHg
